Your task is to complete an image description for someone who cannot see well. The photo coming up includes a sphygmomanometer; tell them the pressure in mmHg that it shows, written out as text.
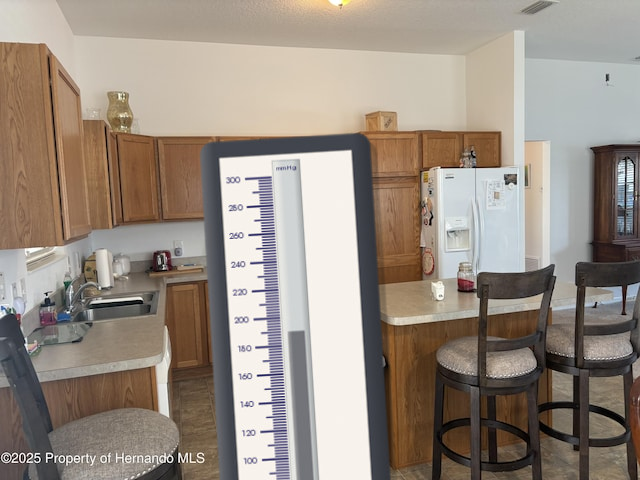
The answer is 190 mmHg
